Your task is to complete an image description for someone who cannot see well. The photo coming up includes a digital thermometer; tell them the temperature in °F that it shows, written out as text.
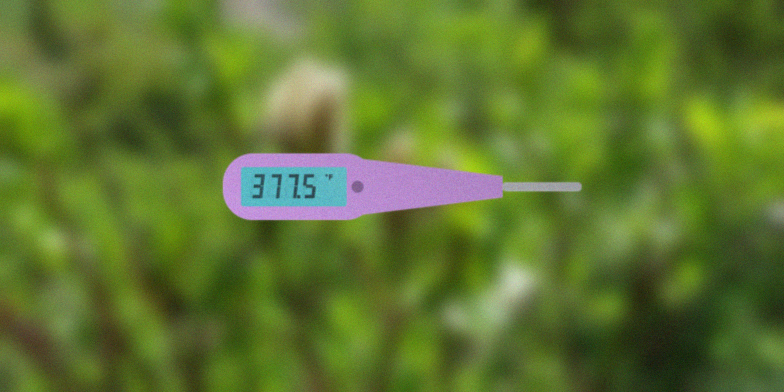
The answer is 377.5 °F
